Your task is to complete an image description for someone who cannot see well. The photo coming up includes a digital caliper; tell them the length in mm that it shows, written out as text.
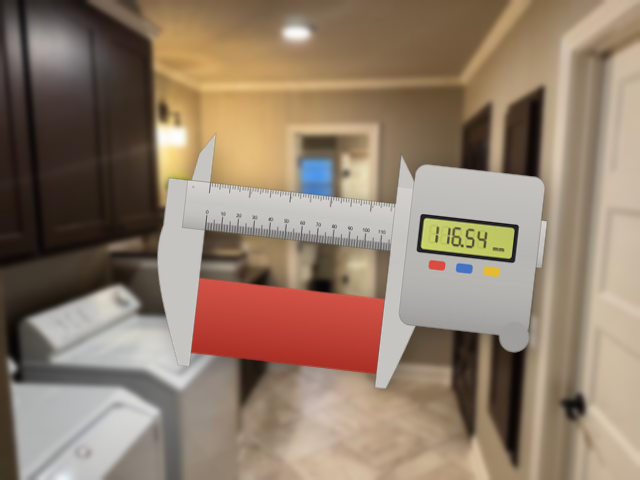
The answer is 116.54 mm
